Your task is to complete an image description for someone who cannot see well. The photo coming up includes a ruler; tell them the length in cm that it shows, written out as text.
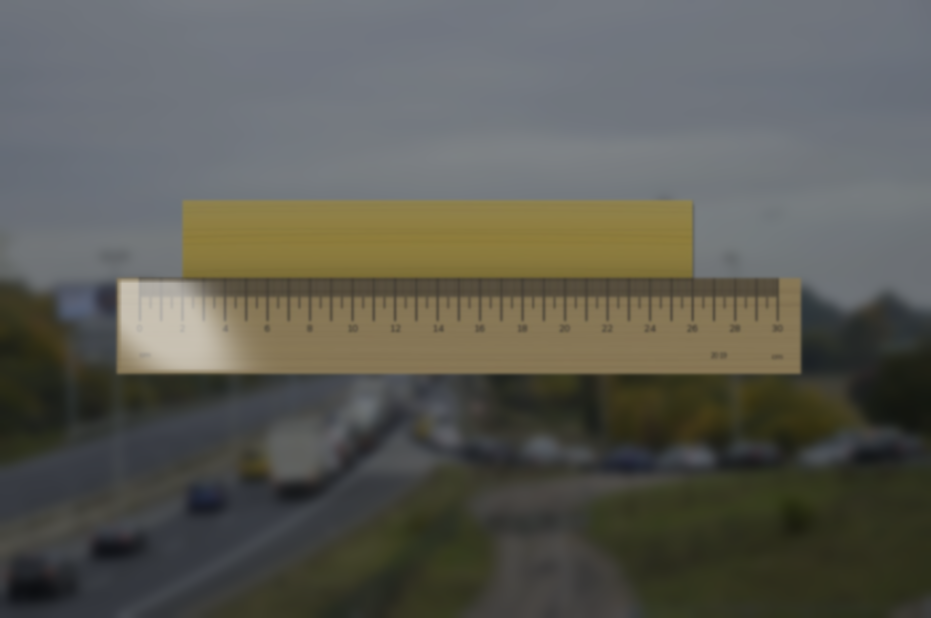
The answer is 24 cm
